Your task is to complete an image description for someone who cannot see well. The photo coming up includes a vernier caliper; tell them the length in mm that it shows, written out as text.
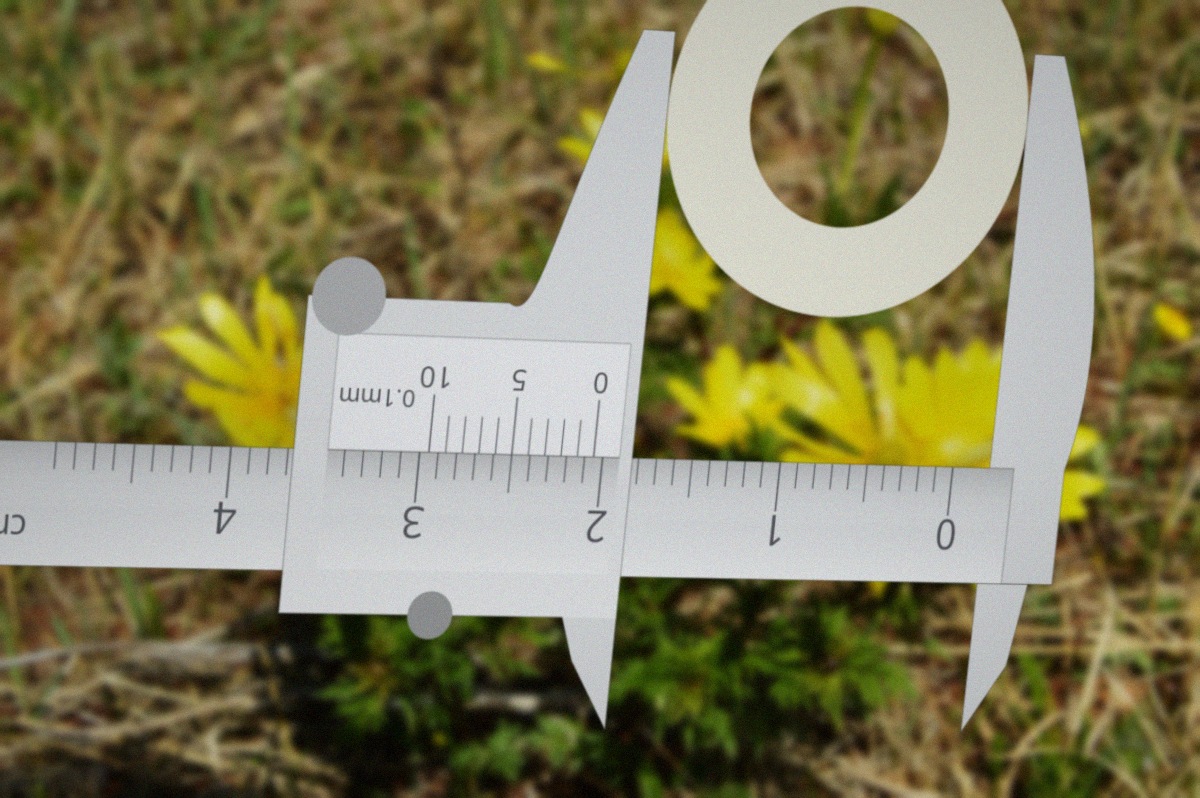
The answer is 20.5 mm
